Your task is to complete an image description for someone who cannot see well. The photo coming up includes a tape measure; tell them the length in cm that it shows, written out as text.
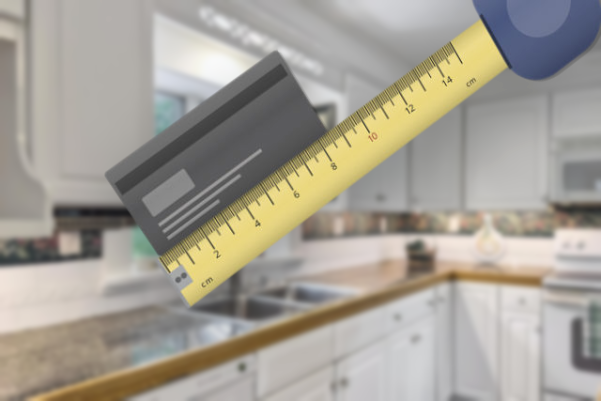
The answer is 8.5 cm
